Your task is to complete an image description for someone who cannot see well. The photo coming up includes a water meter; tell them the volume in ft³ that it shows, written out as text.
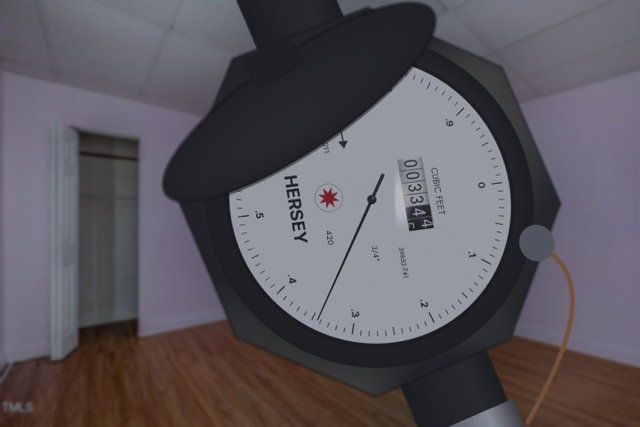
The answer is 3344.34 ft³
